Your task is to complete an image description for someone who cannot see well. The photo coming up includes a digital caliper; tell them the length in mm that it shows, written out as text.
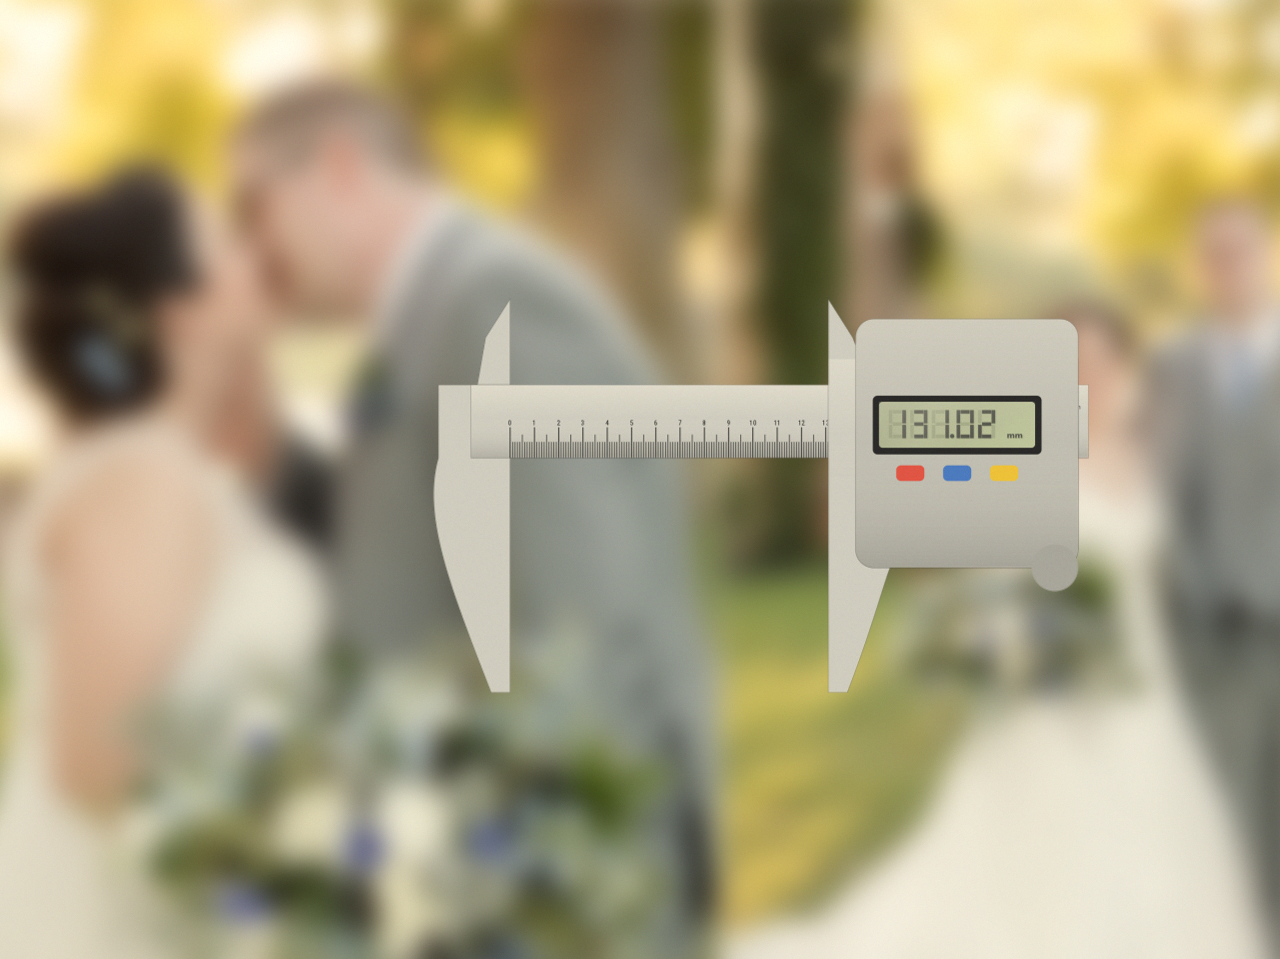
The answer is 131.02 mm
